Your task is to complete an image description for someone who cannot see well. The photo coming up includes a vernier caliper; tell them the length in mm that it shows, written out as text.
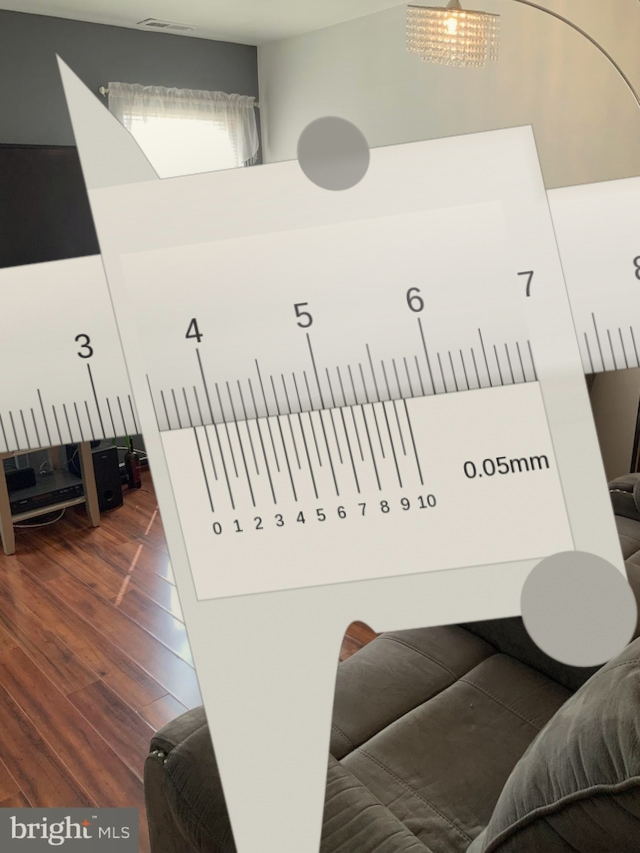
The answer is 38.2 mm
